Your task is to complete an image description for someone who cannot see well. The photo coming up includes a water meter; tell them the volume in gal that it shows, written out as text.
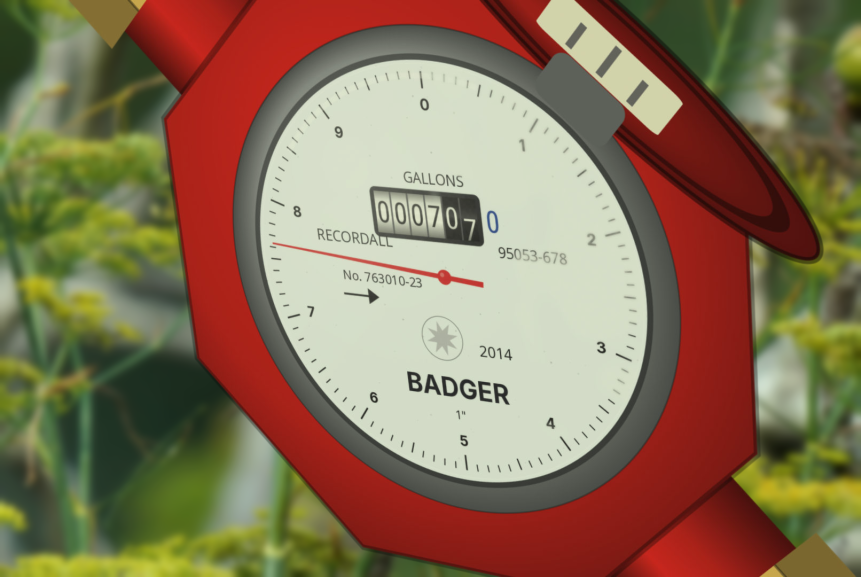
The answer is 7067.6 gal
